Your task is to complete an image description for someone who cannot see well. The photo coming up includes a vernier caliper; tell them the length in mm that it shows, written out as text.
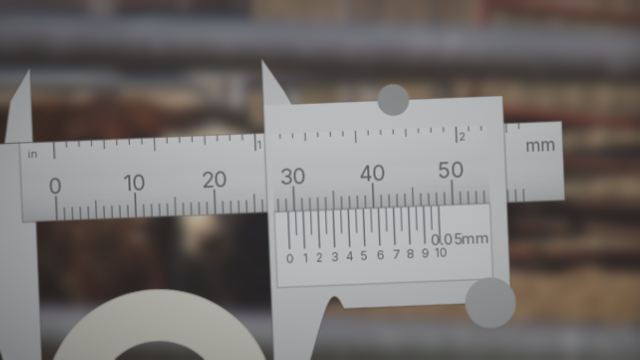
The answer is 29.2 mm
